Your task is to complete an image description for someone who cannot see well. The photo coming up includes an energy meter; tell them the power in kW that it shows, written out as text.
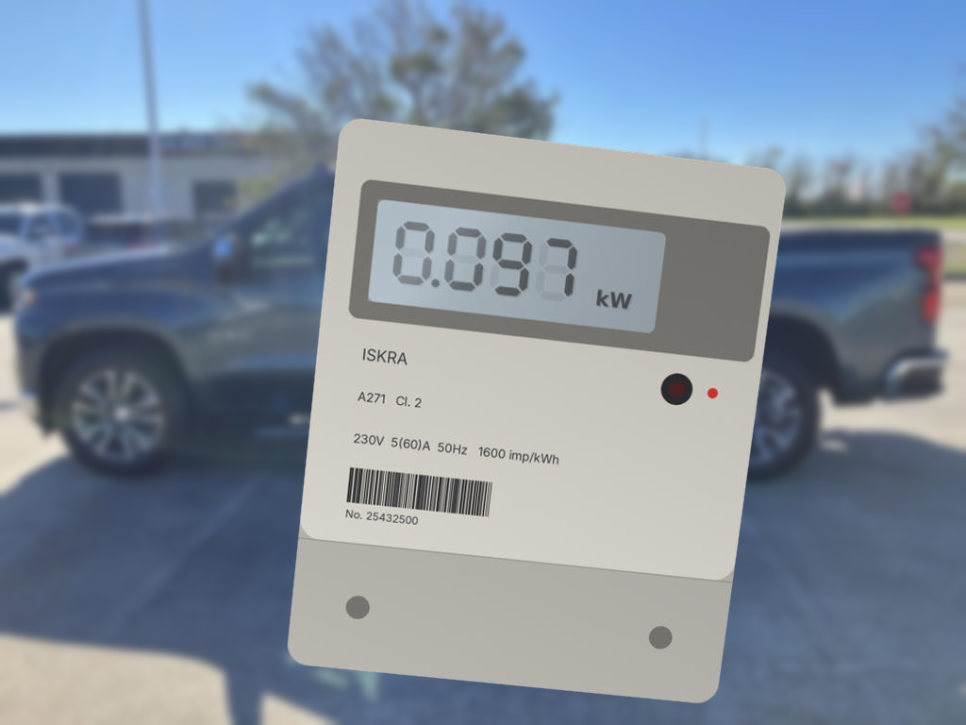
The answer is 0.097 kW
